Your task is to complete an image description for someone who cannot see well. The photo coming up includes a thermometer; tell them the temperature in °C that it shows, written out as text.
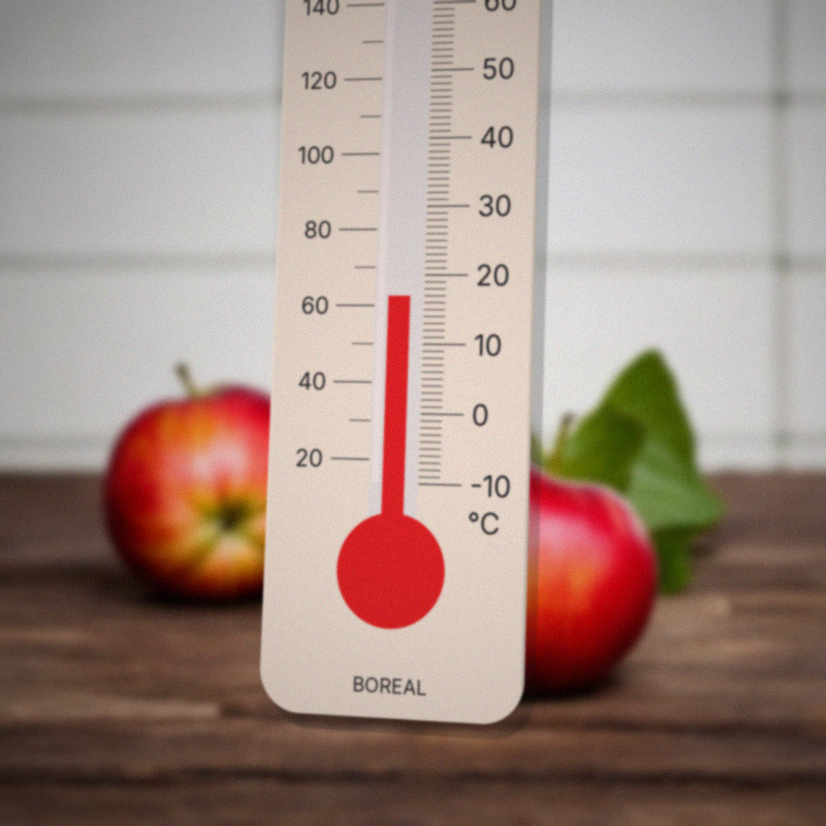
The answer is 17 °C
